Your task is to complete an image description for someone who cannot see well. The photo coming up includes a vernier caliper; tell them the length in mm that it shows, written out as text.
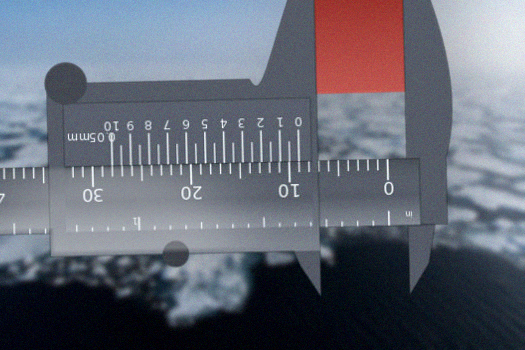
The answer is 9.0 mm
